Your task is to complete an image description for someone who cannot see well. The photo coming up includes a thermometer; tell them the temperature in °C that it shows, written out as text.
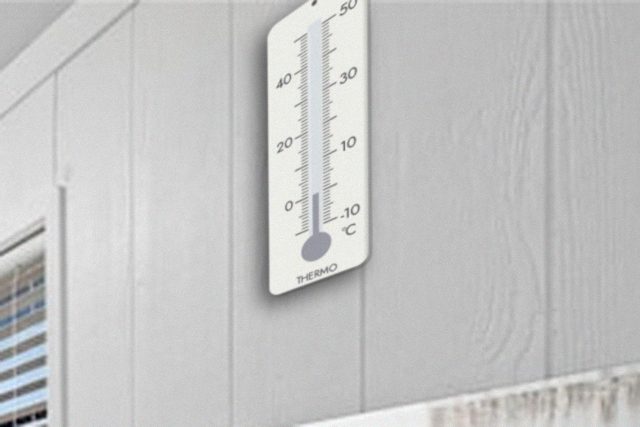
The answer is 0 °C
